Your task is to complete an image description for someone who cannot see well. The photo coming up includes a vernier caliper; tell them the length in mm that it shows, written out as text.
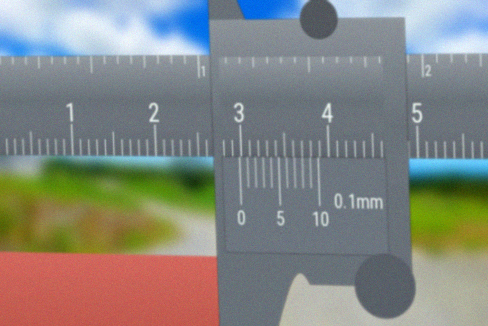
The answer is 29.8 mm
